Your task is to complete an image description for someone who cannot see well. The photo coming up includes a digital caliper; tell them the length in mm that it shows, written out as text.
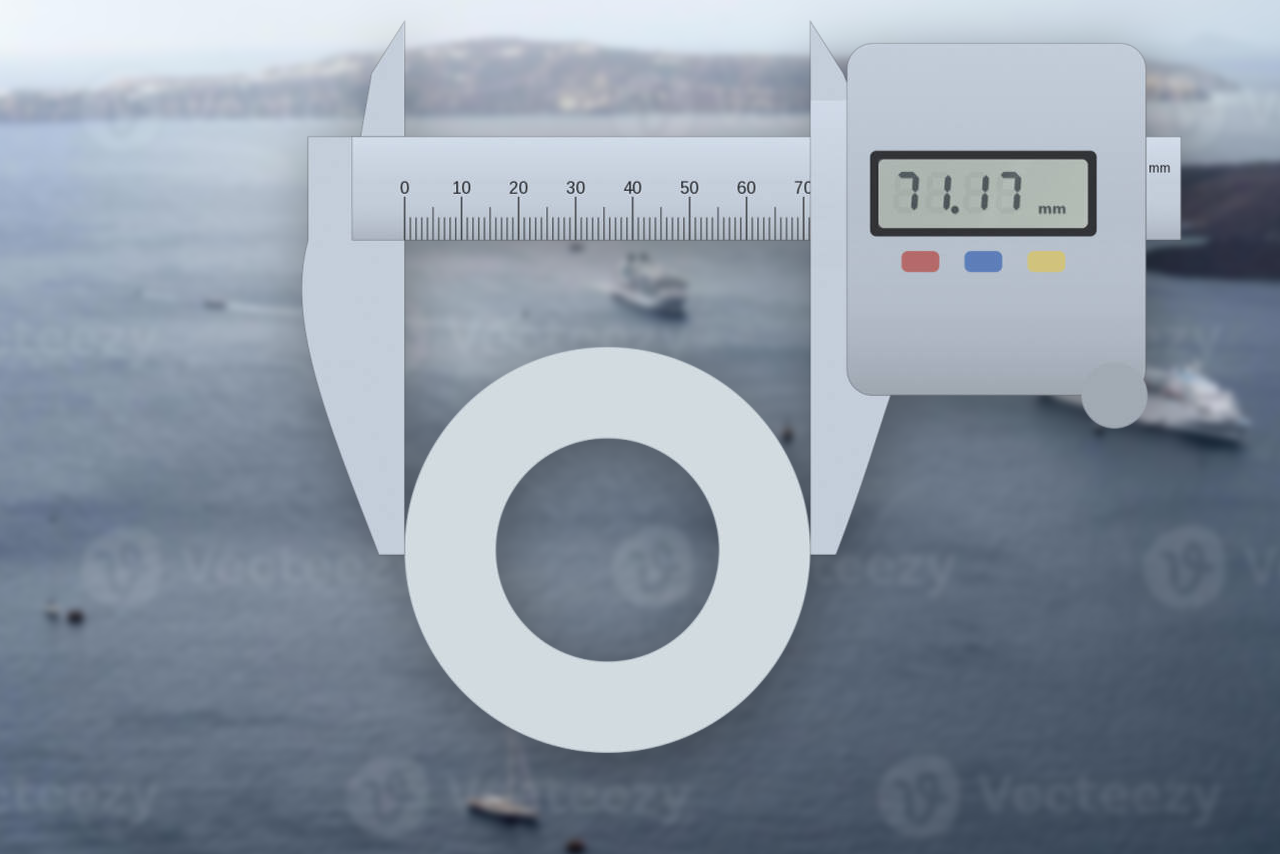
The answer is 71.17 mm
